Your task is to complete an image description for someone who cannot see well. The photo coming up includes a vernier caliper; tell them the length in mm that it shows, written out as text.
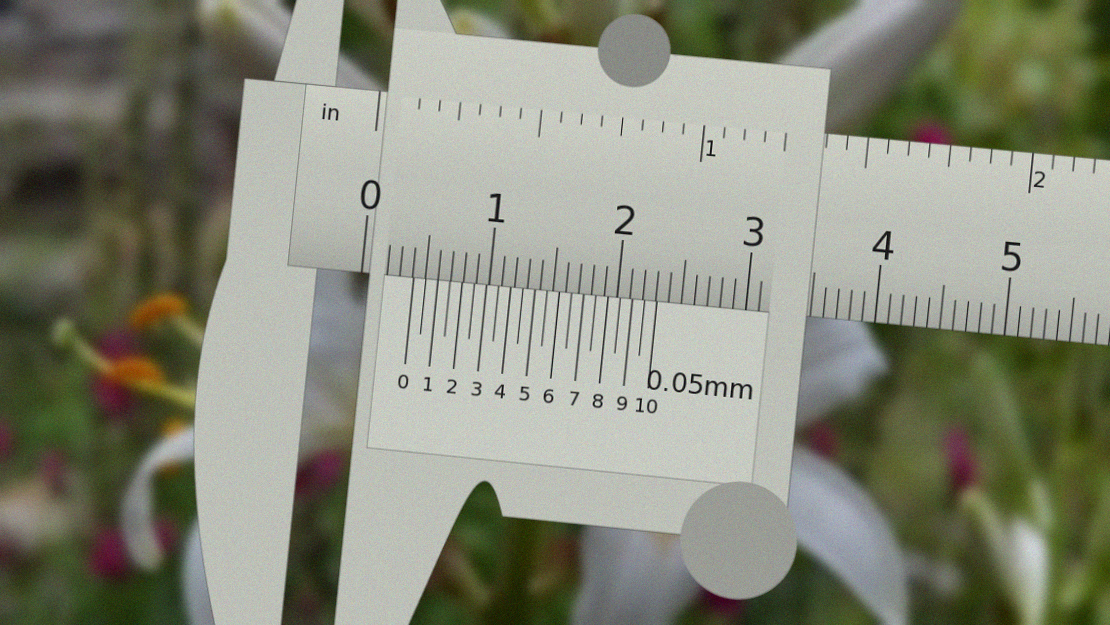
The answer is 4.1 mm
